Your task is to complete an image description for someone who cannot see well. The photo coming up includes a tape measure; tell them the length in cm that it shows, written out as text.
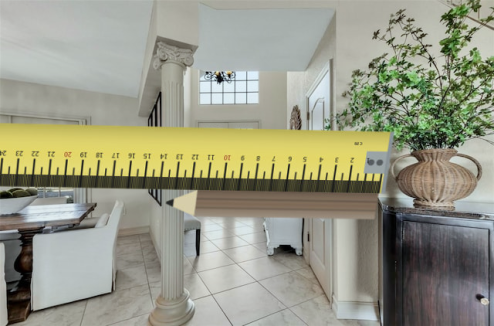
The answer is 13.5 cm
